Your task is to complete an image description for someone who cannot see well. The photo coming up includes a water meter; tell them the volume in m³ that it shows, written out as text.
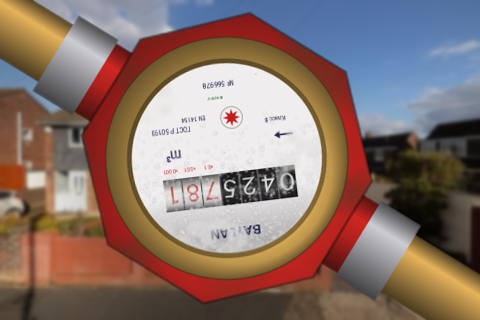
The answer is 425.781 m³
